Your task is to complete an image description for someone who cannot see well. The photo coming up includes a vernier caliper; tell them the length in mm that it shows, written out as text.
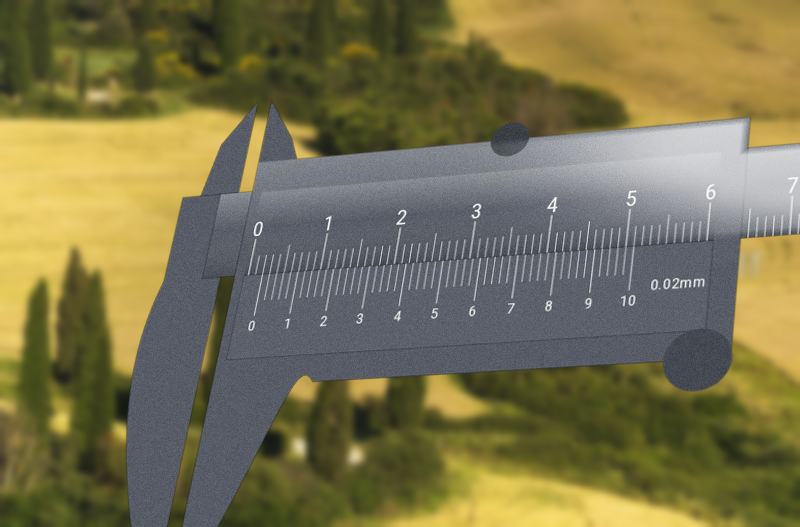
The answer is 2.0 mm
